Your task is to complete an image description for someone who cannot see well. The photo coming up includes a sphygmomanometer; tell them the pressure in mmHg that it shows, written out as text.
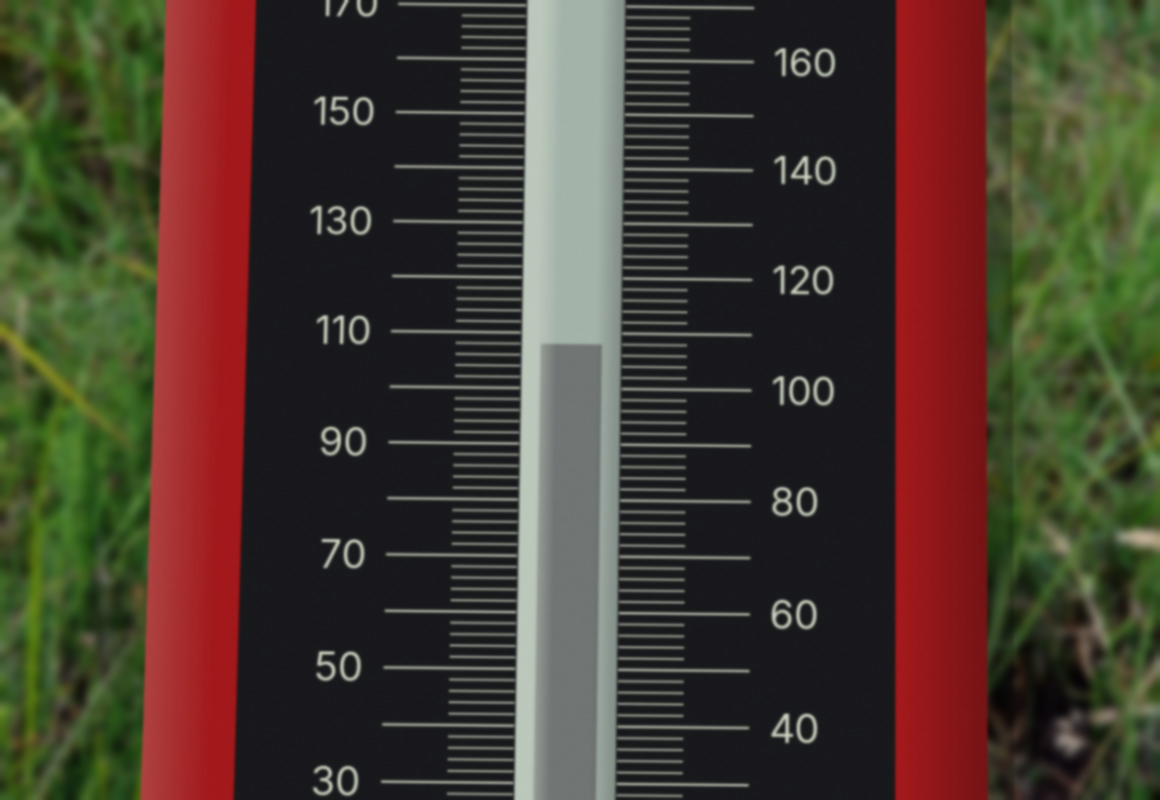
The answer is 108 mmHg
